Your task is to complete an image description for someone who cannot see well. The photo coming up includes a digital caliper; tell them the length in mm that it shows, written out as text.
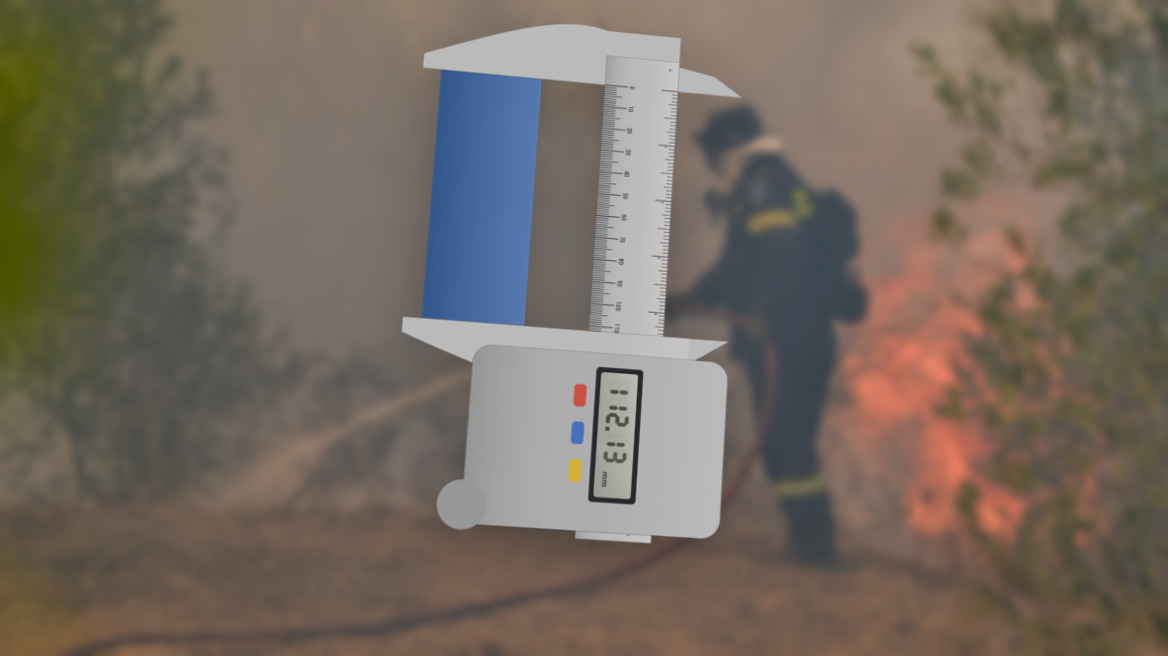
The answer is 112.13 mm
